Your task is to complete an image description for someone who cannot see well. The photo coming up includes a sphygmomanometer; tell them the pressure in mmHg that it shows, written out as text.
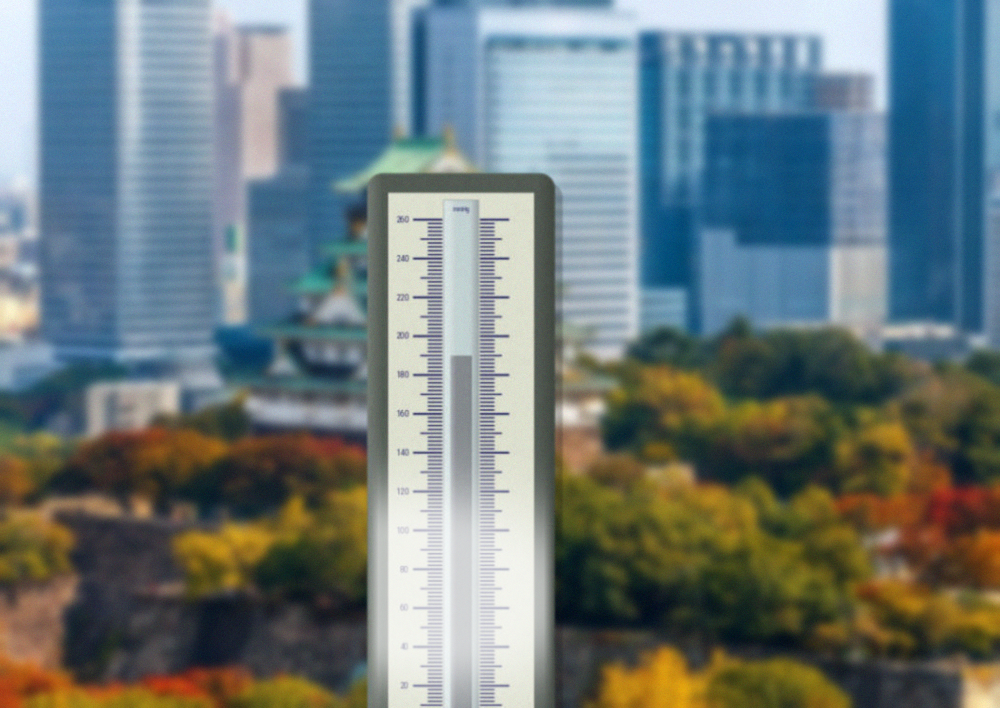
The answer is 190 mmHg
